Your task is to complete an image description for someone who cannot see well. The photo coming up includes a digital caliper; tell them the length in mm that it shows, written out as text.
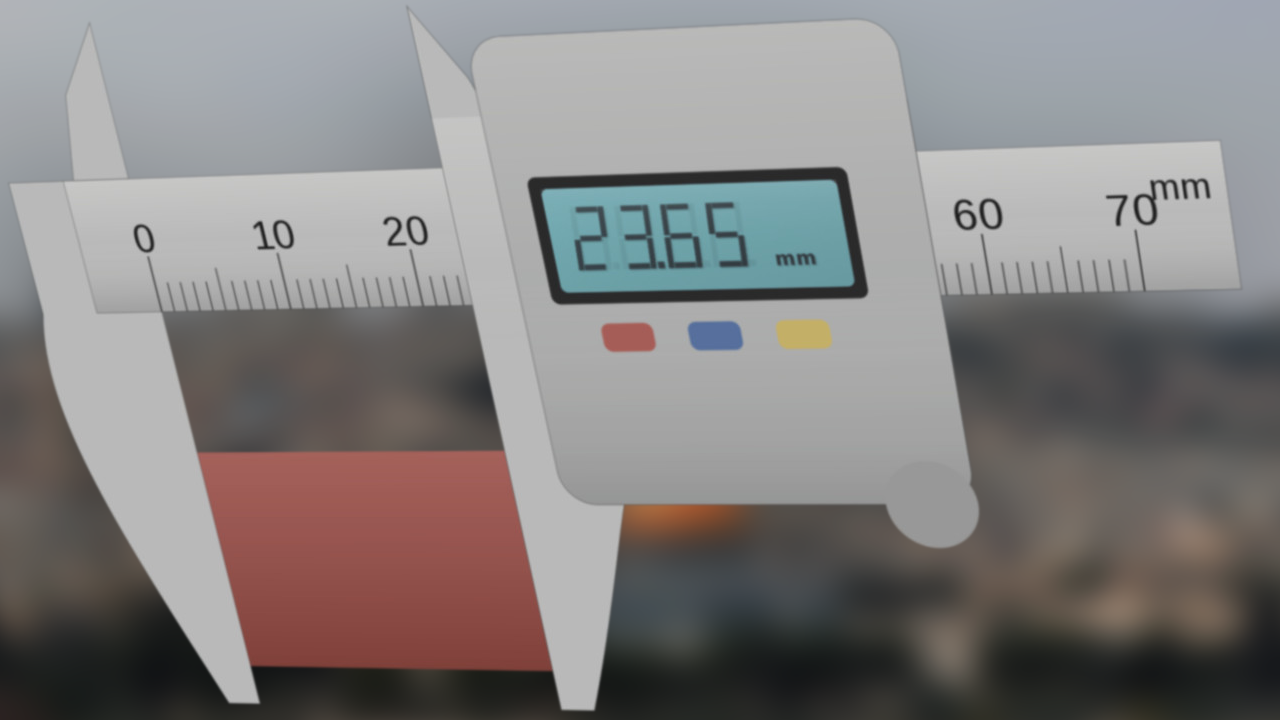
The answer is 23.65 mm
